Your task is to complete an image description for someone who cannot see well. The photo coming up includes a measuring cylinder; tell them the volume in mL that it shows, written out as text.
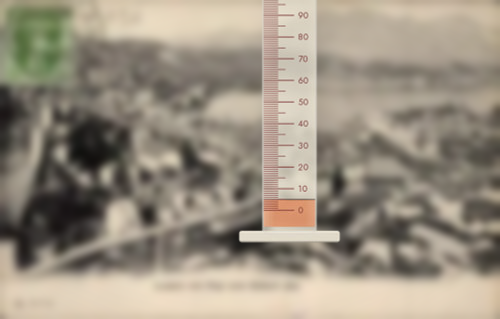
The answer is 5 mL
